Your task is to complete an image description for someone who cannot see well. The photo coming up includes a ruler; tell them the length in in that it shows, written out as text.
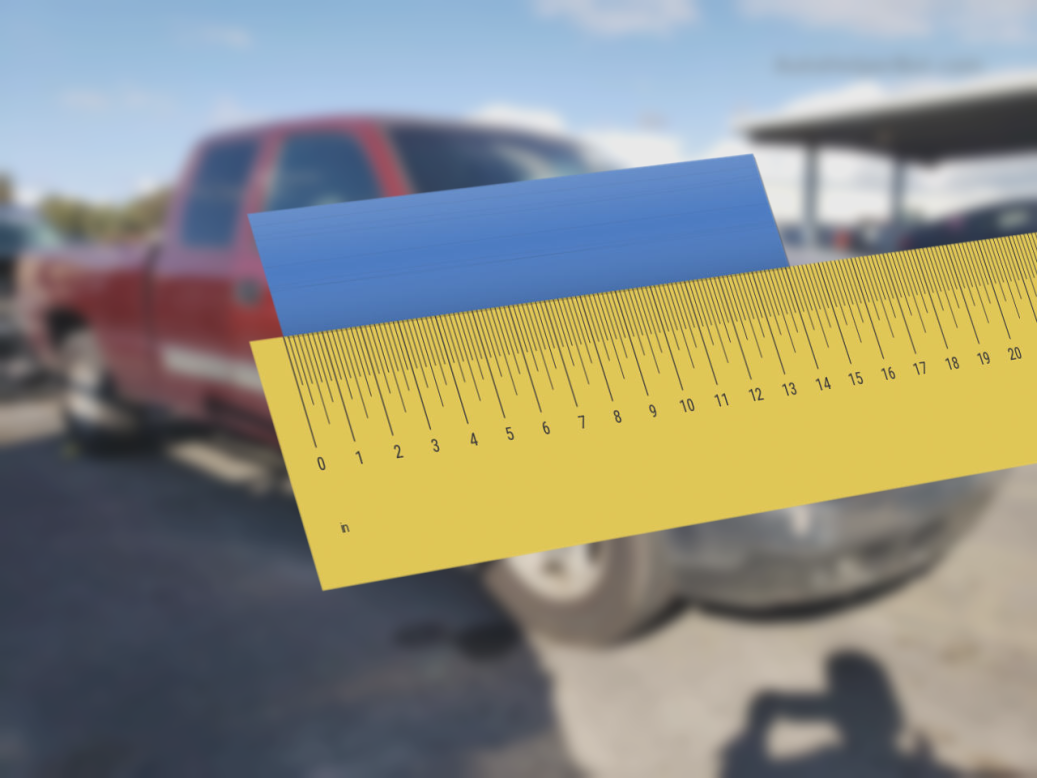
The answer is 14.125 in
